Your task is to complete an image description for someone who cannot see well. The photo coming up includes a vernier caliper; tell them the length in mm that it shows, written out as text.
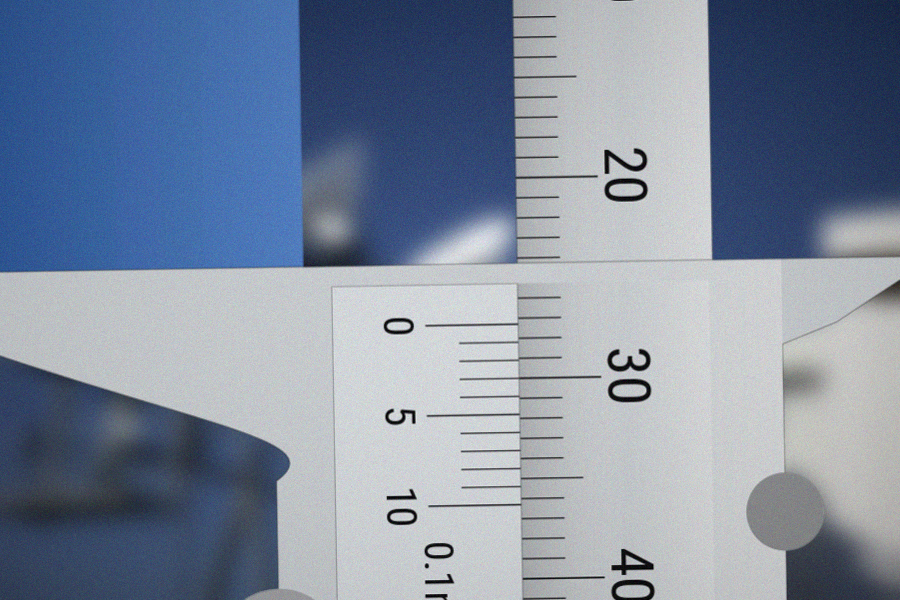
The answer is 27.3 mm
